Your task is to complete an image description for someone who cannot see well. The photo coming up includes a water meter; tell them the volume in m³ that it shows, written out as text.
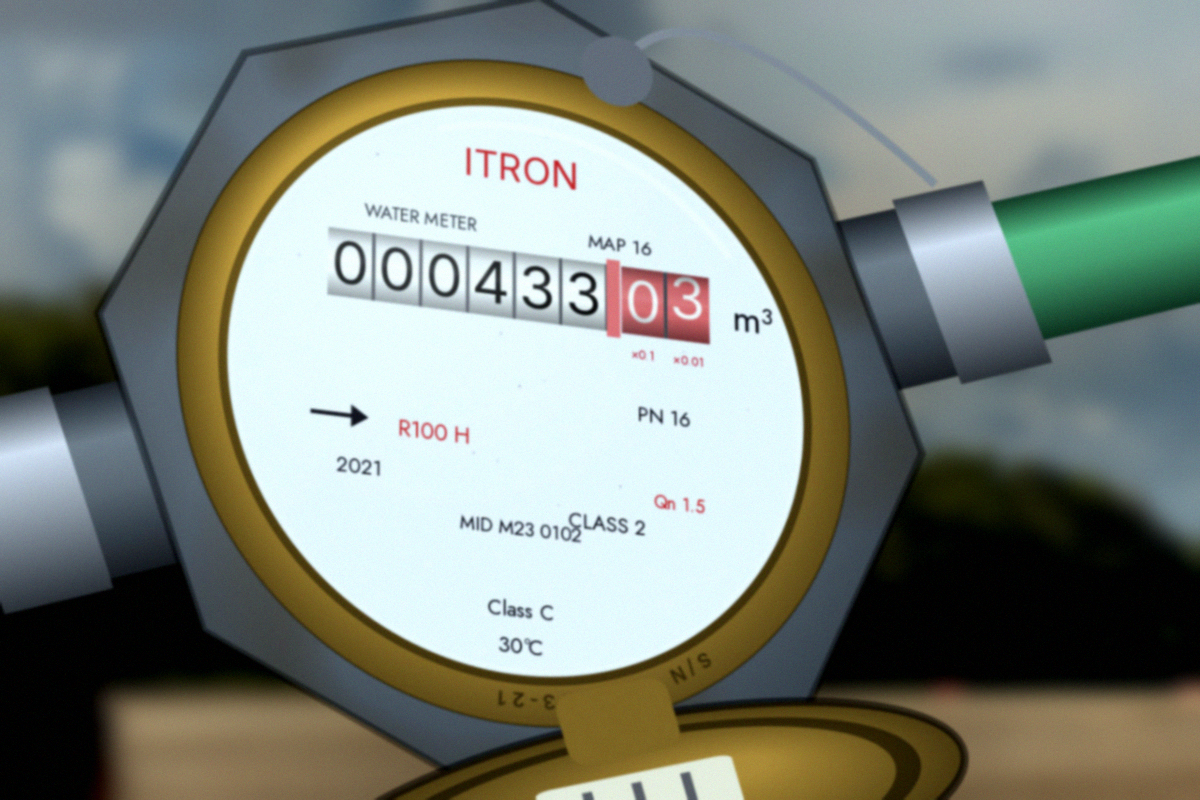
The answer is 433.03 m³
